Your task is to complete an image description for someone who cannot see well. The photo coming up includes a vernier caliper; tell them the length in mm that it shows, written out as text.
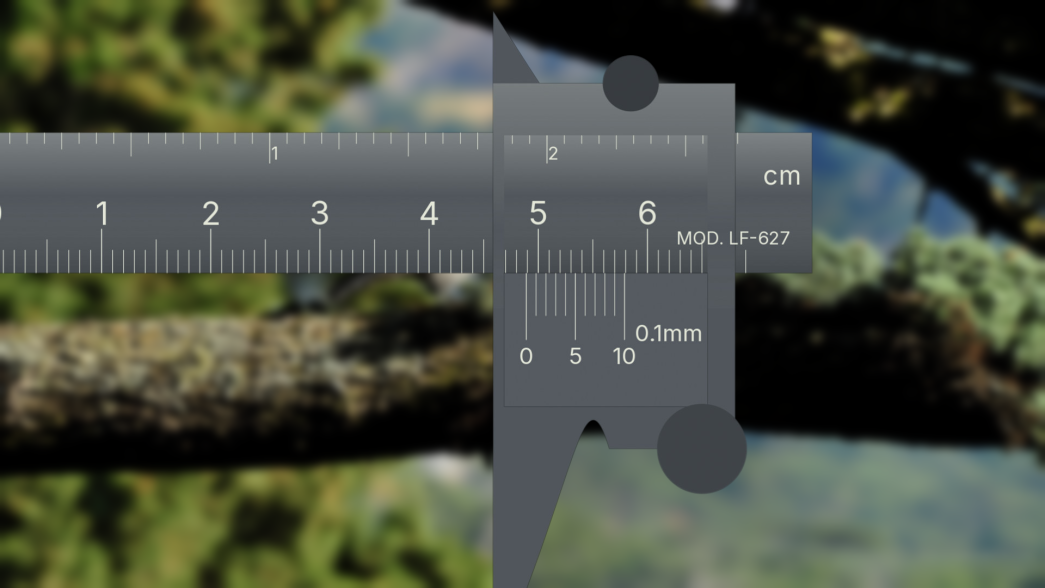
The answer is 48.9 mm
